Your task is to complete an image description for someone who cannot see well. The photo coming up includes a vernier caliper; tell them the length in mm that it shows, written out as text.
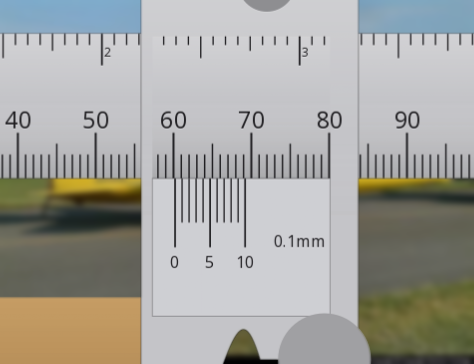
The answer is 60.2 mm
